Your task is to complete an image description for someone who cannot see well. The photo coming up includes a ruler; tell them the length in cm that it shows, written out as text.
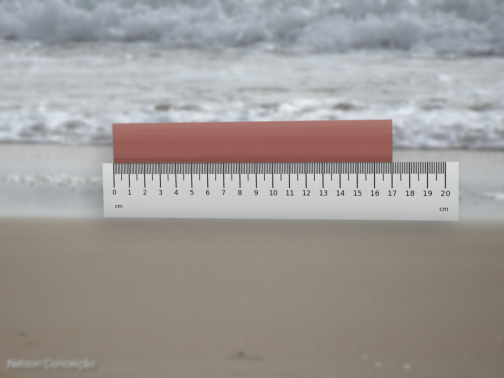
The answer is 17 cm
